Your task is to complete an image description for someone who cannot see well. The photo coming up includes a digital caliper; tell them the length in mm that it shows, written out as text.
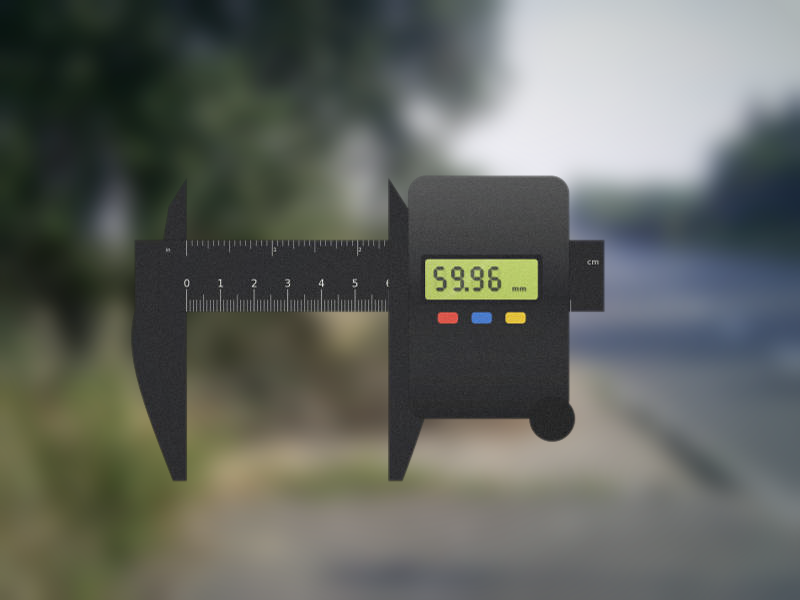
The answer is 59.96 mm
